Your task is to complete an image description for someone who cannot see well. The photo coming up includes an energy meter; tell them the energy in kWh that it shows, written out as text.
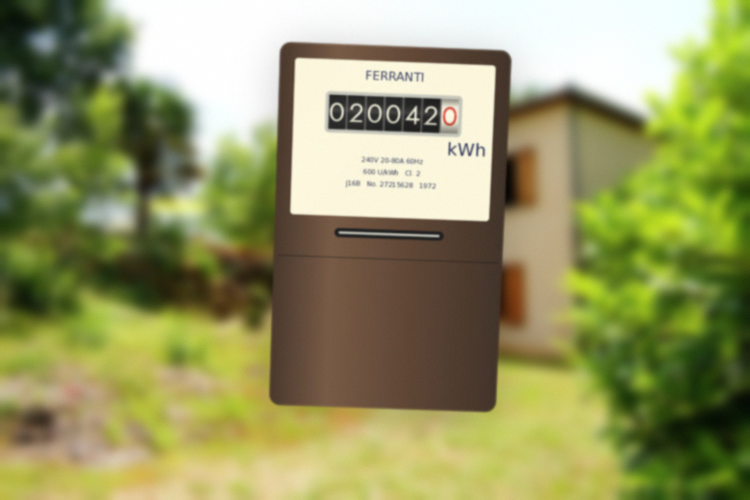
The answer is 20042.0 kWh
